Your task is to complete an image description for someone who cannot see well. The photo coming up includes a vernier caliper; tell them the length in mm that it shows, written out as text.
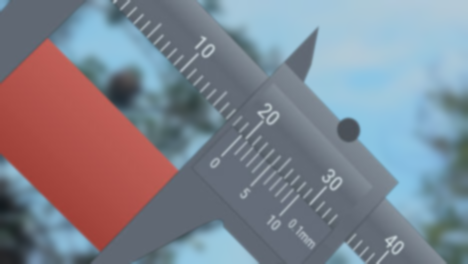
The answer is 19.4 mm
